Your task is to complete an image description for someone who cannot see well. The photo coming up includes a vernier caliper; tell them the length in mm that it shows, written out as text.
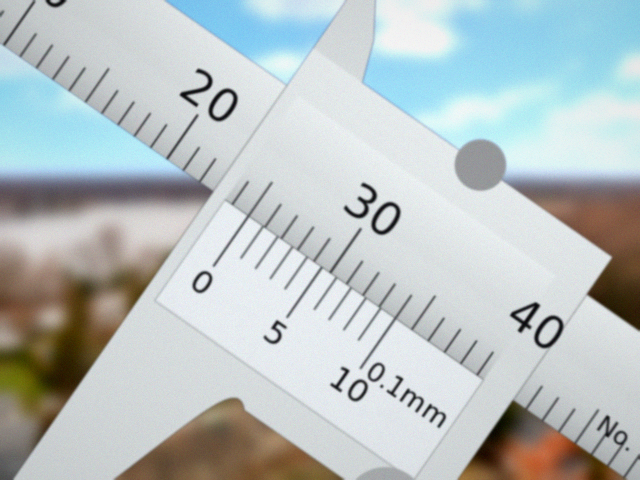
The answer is 25.0 mm
